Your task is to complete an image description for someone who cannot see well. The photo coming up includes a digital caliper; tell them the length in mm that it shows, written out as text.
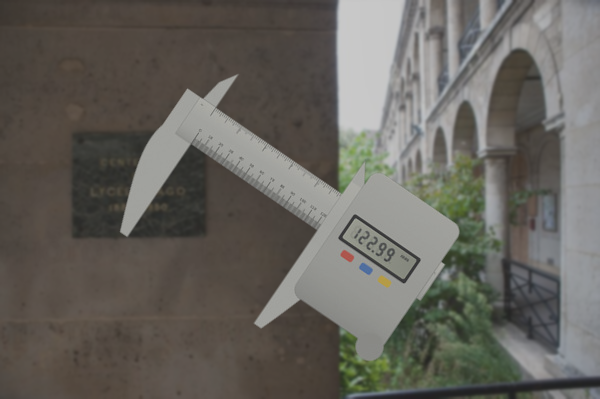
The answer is 122.99 mm
